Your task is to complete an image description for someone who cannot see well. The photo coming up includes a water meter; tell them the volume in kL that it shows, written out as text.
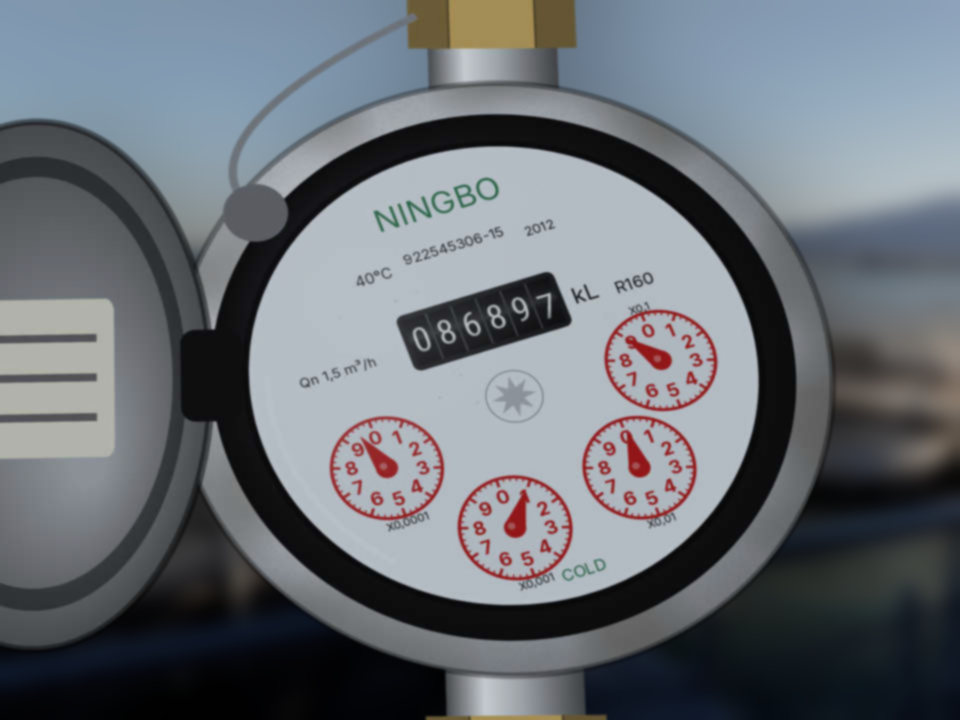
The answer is 86896.9009 kL
